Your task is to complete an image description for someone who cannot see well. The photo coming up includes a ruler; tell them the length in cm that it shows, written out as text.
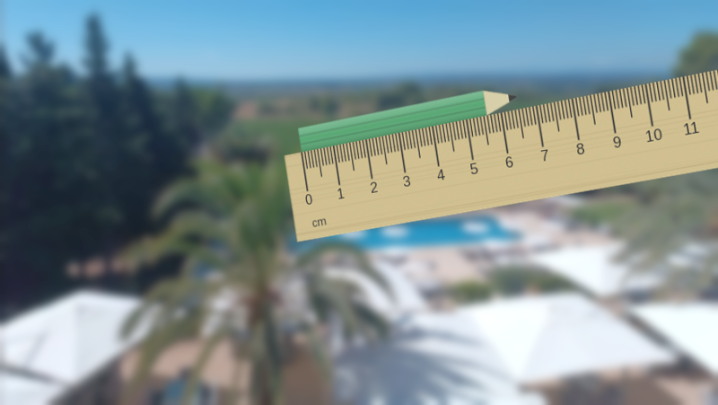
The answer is 6.5 cm
